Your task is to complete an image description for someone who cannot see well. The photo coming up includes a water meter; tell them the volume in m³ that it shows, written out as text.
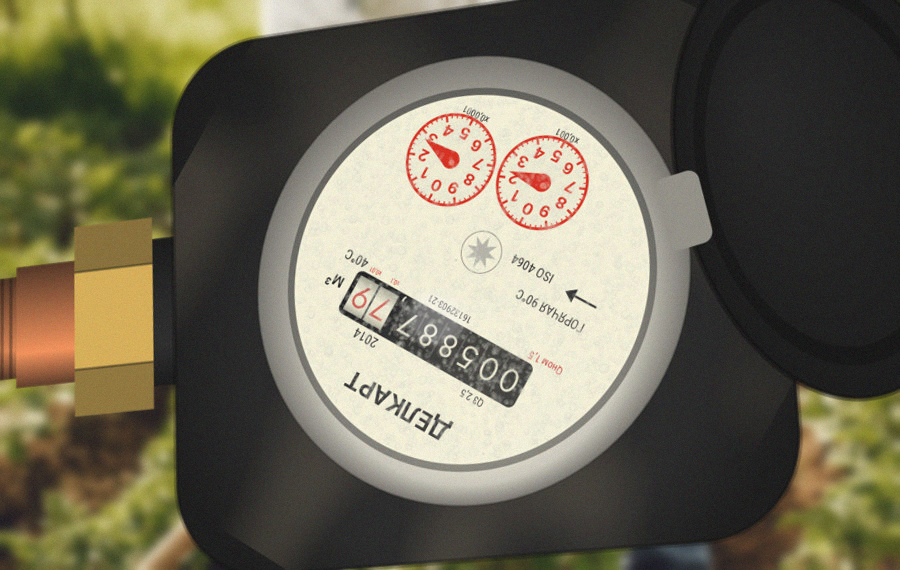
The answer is 5887.7922 m³
